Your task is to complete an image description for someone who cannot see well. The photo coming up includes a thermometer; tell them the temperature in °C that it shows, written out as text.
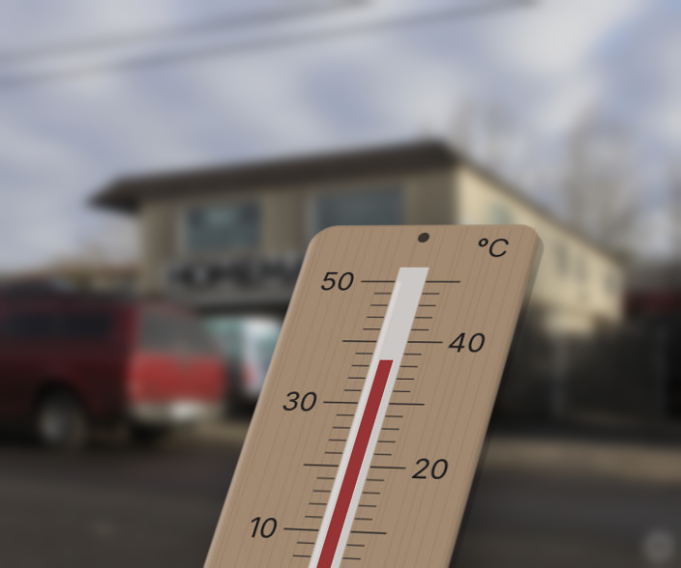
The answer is 37 °C
